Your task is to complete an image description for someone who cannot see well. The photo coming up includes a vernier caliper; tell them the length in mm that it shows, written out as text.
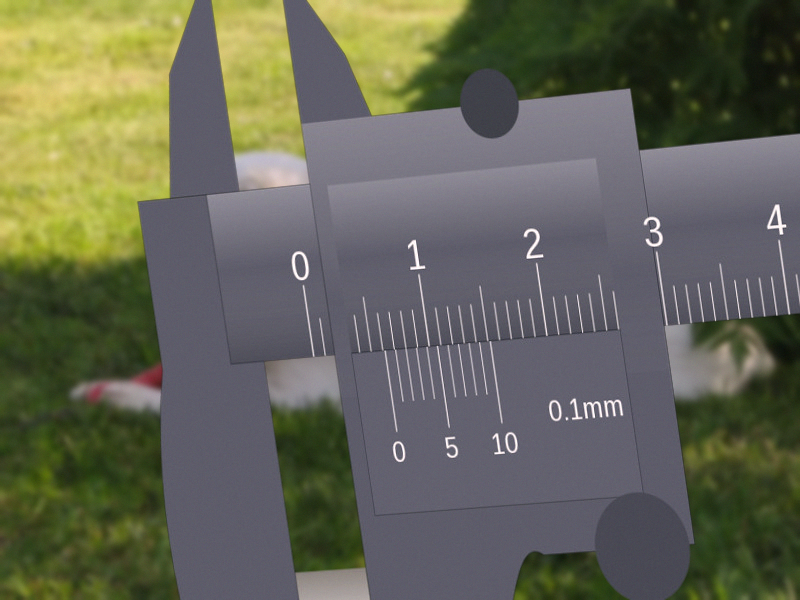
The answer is 6.2 mm
